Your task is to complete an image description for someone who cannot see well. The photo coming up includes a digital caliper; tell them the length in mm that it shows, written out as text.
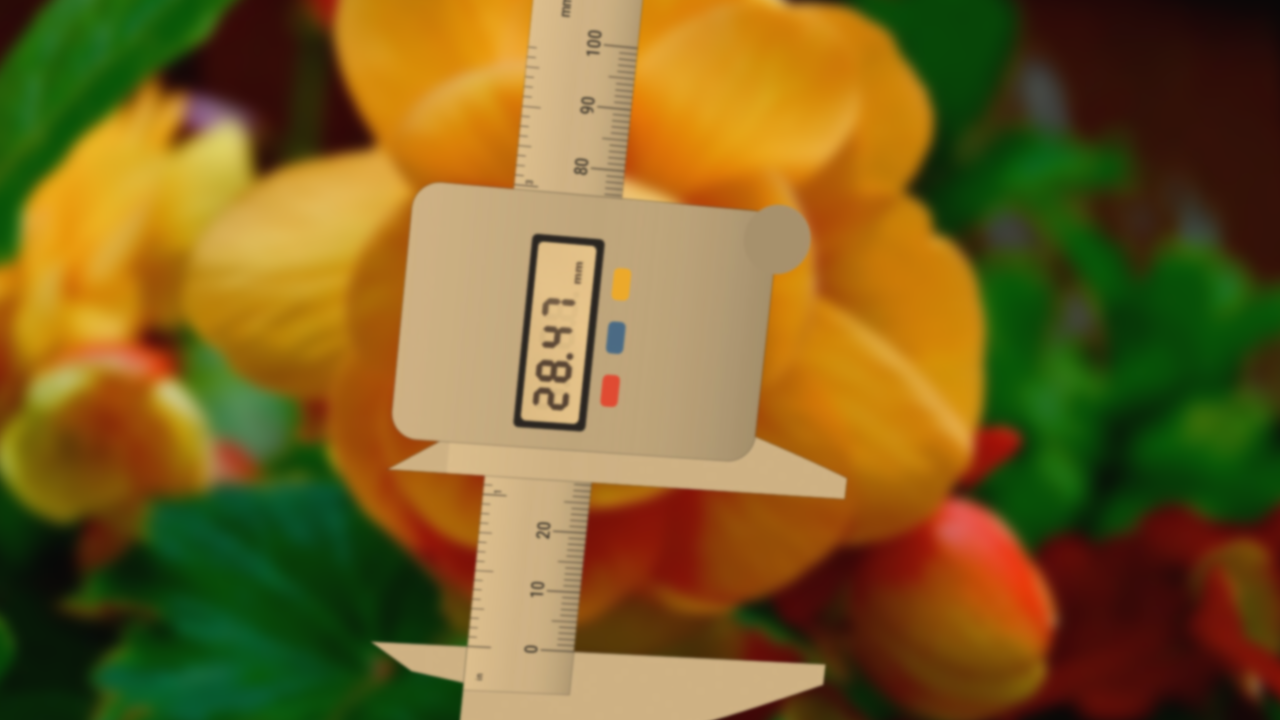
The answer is 28.47 mm
